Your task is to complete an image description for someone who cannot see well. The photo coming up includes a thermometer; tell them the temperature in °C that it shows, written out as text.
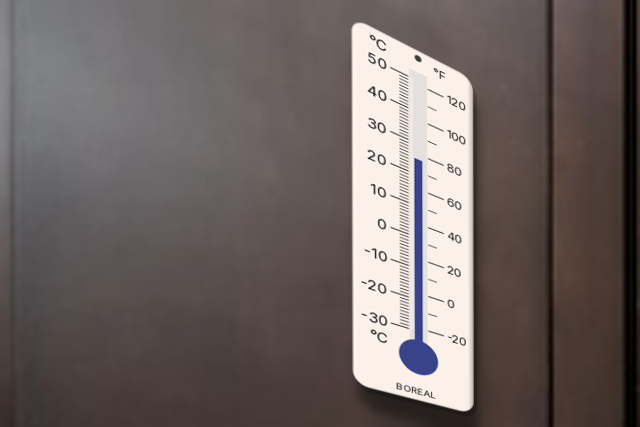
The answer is 25 °C
